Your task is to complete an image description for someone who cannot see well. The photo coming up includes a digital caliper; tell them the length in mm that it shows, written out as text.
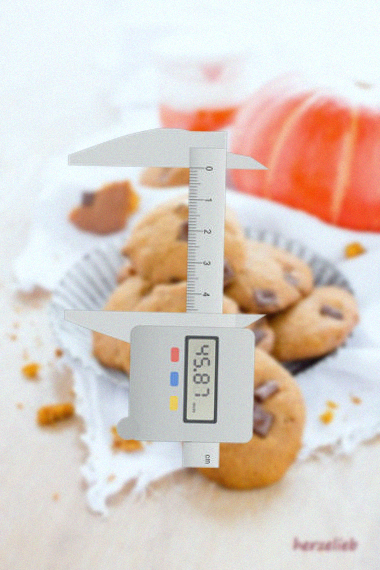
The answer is 45.87 mm
